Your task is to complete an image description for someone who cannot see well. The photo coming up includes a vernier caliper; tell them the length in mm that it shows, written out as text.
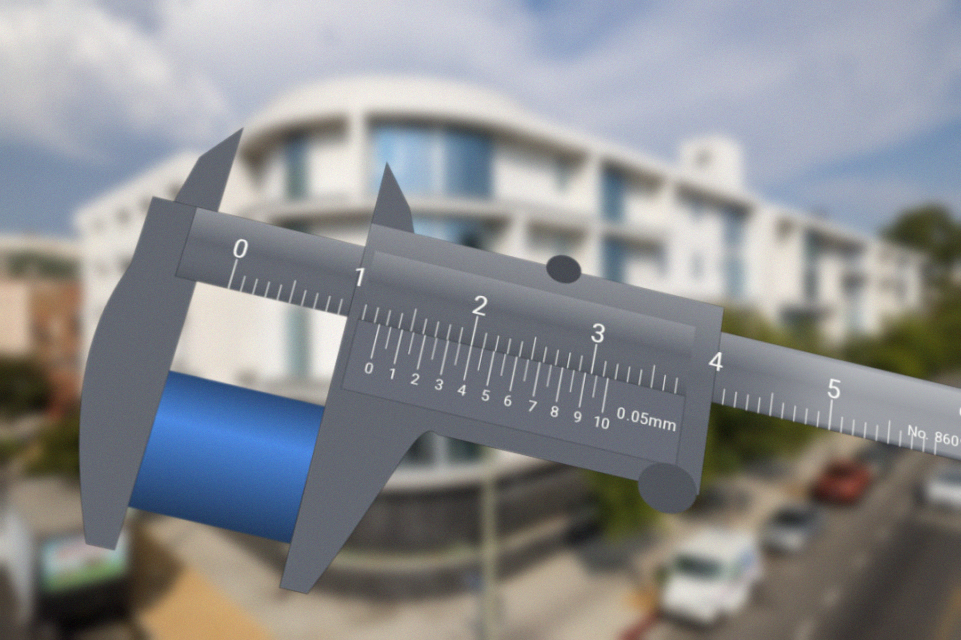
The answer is 12.4 mm
